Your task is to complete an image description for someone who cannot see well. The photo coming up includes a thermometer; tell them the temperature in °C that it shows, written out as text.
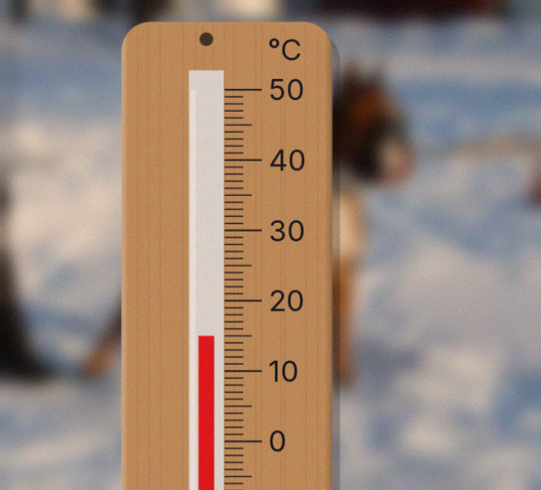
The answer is 15 °C
